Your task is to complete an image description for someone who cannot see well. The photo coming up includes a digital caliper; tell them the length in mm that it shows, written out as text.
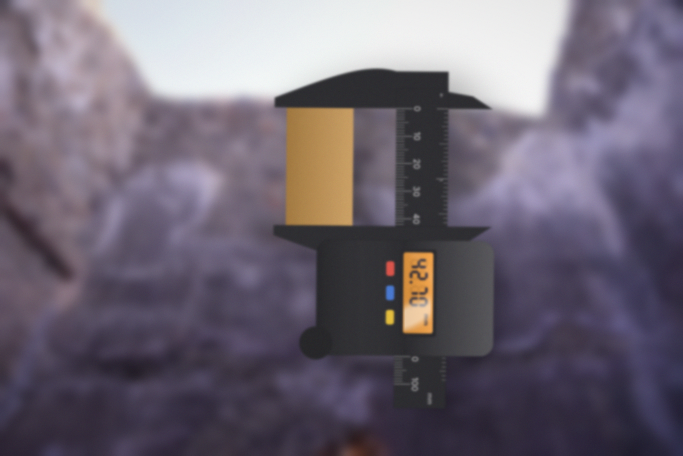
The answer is 42.70 mm
